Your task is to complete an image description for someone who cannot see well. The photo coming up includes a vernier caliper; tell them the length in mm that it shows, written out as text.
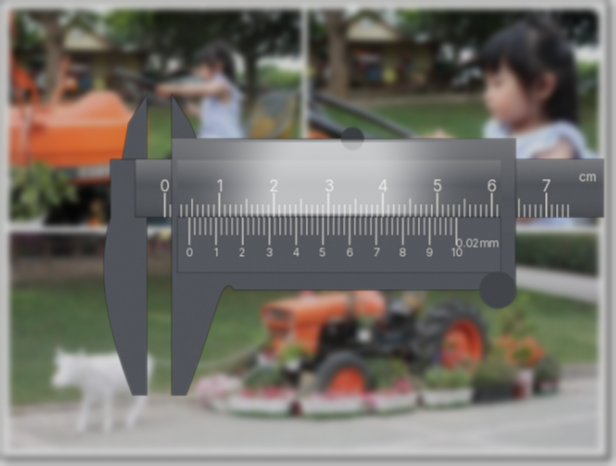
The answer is 4.5 mm
